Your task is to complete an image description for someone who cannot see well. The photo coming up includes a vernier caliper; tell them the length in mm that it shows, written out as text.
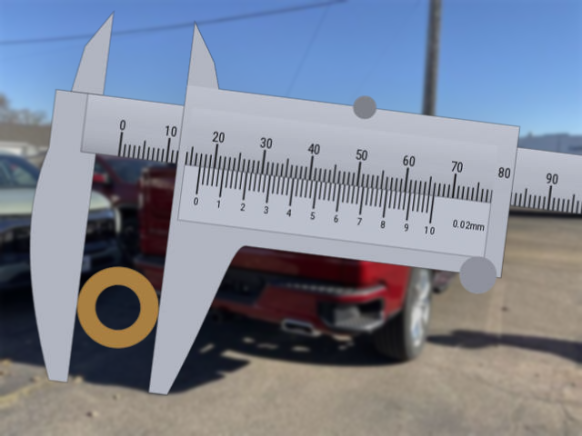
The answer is 17.0 mm
